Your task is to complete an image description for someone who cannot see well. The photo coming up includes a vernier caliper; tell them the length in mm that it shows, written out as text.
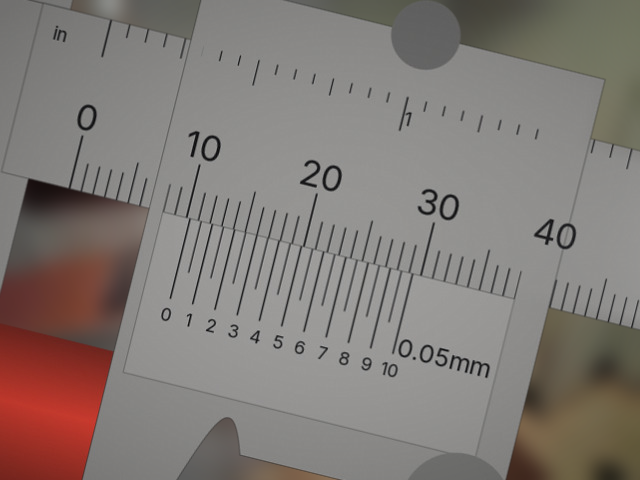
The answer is 10.3 mm
